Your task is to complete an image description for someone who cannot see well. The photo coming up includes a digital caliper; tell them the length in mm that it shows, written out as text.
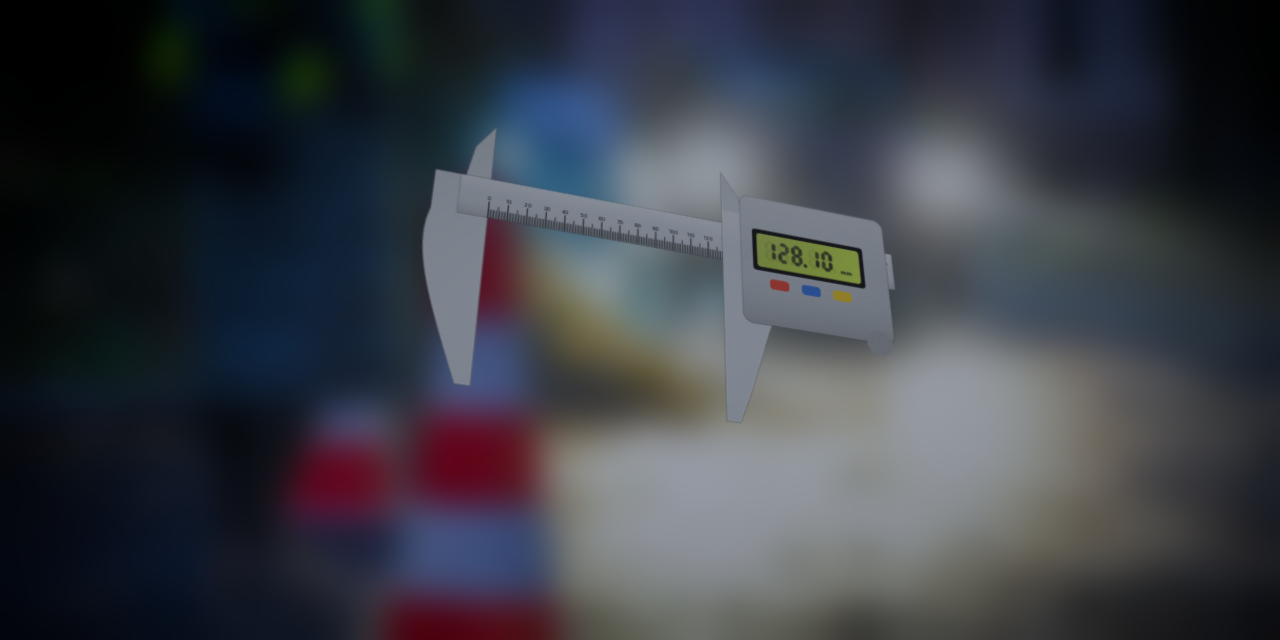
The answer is 128.10 mm
